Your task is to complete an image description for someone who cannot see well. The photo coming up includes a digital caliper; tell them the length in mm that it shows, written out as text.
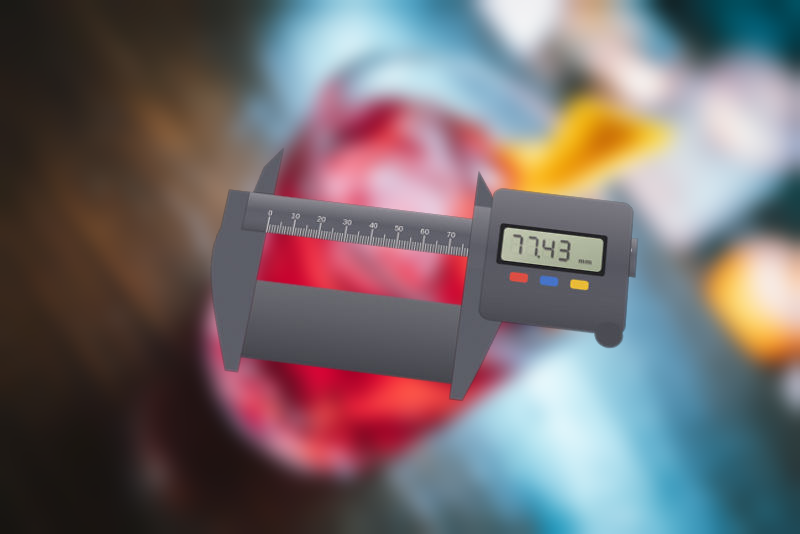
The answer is 77.43 mm
